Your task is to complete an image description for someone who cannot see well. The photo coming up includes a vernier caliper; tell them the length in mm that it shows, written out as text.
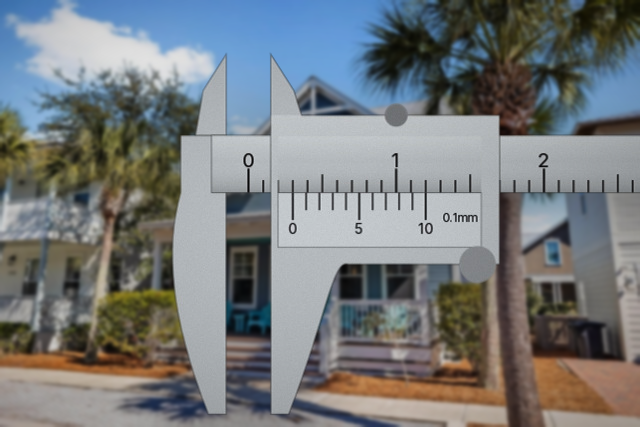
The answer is 3.0 mm
